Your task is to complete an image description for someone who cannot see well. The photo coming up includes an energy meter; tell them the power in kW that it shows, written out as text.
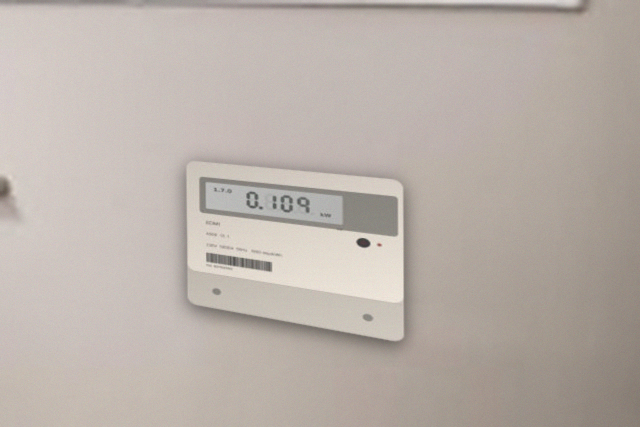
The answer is 0.109 kW
